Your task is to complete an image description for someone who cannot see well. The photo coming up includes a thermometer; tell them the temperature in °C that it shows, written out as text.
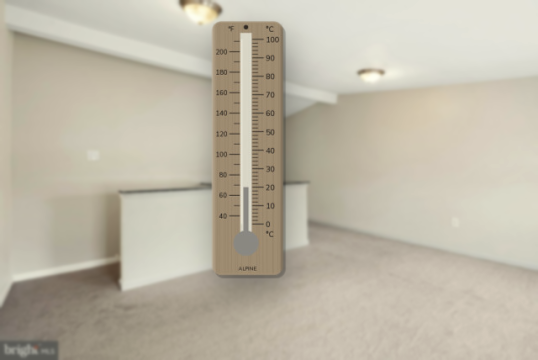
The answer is 20 °C
